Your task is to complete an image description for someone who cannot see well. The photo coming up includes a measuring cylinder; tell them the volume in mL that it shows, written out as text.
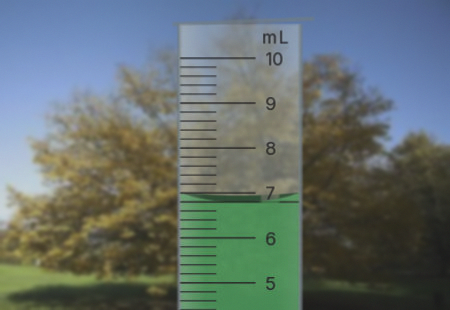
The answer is 6.8 mL
